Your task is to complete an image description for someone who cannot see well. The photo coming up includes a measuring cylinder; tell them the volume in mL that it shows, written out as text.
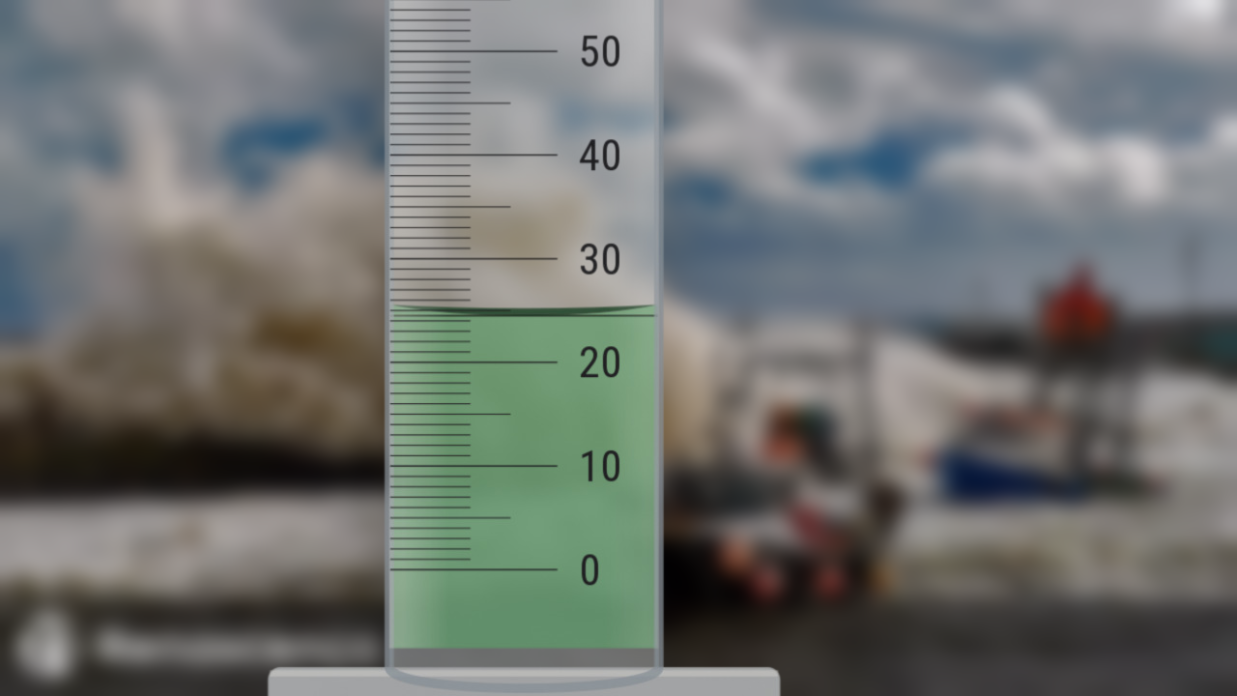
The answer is 24.5 mL
